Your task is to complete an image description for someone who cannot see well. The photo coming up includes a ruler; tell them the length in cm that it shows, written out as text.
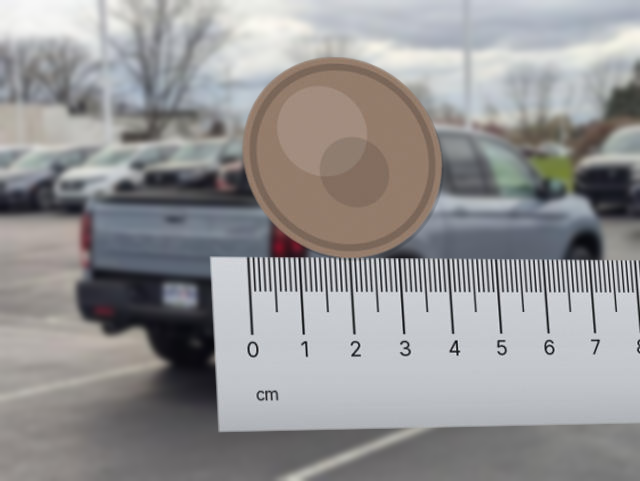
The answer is 4 cm
